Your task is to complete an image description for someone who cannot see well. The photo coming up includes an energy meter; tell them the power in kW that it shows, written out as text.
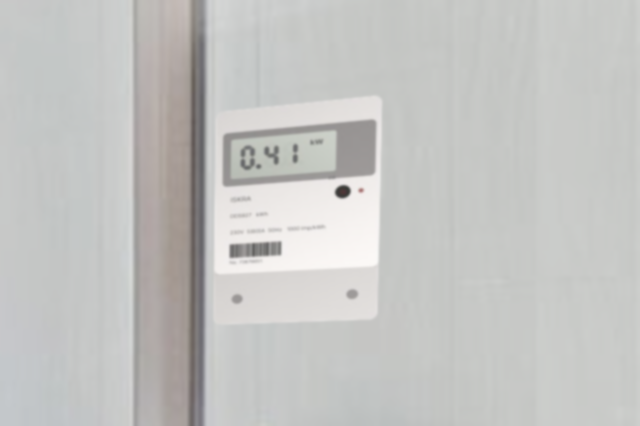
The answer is 0.41 kW
